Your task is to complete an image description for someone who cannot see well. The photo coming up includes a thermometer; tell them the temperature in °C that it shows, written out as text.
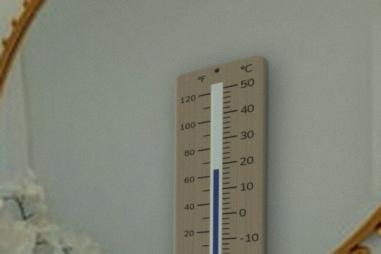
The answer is 18 °C
